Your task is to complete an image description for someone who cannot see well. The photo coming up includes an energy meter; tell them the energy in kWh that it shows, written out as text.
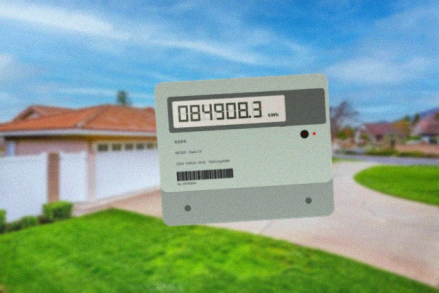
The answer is 84908.3 kWh
